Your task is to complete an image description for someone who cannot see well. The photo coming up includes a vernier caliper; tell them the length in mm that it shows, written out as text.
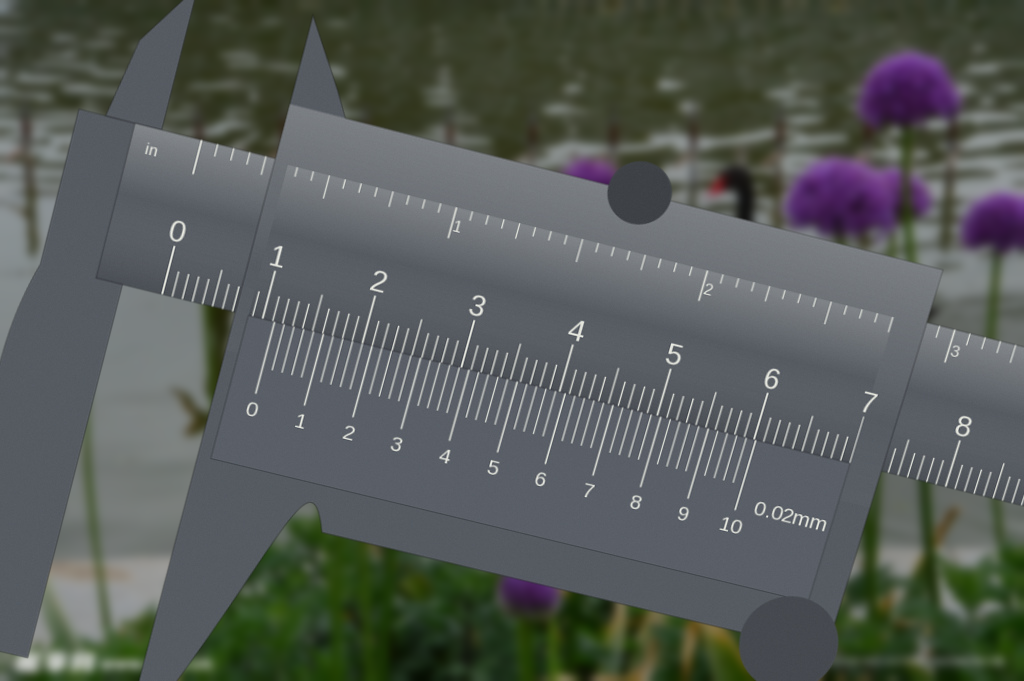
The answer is 11.2 mm
